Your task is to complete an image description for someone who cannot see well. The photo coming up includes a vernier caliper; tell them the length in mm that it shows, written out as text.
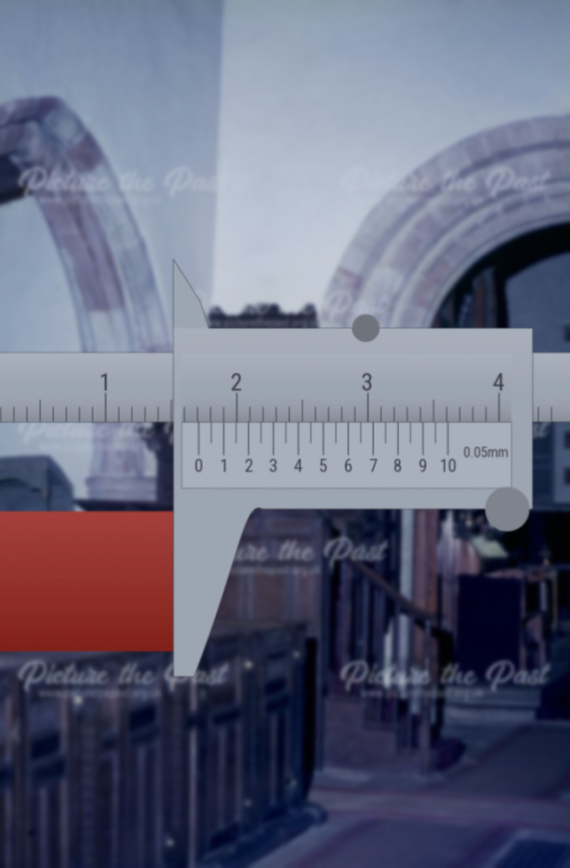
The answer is 17.1 mm
